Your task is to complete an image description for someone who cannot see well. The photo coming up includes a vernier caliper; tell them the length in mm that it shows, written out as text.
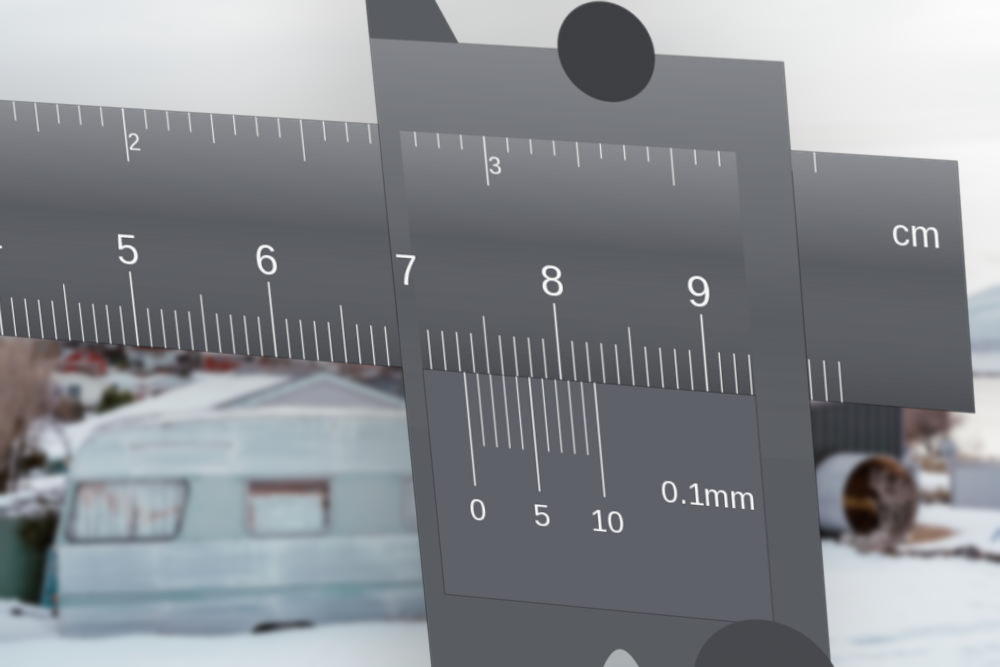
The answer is 73.3 mm
